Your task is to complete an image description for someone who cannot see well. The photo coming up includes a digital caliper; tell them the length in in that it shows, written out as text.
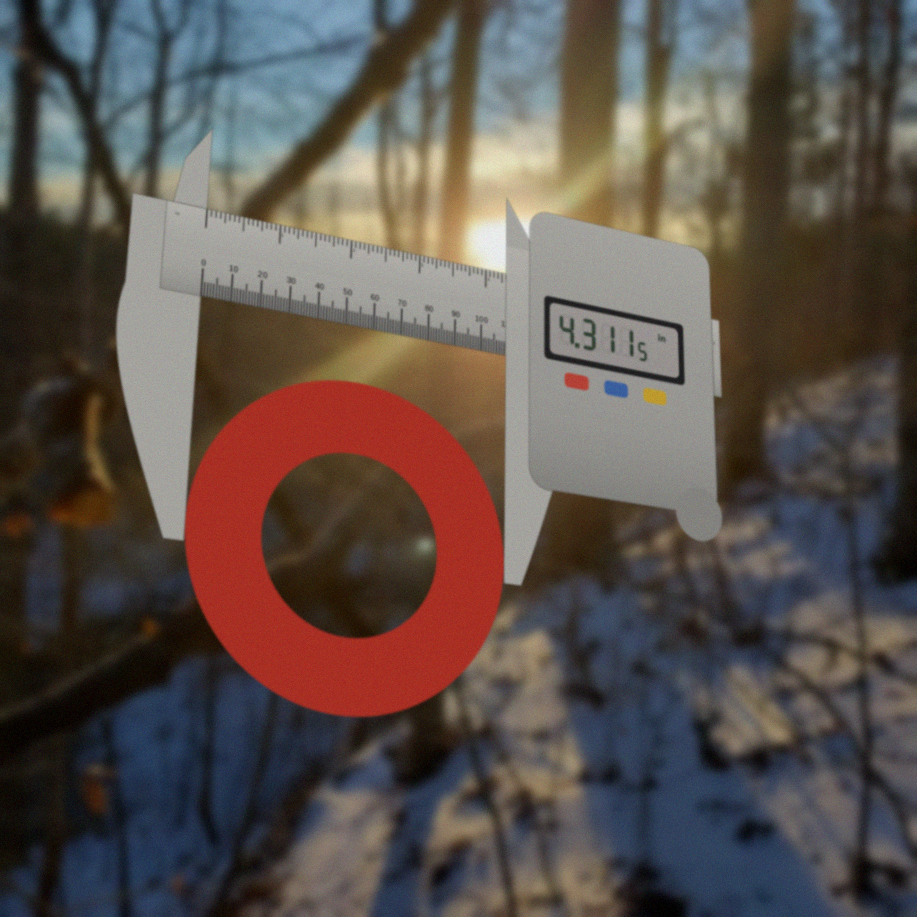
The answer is 4.3115 in
